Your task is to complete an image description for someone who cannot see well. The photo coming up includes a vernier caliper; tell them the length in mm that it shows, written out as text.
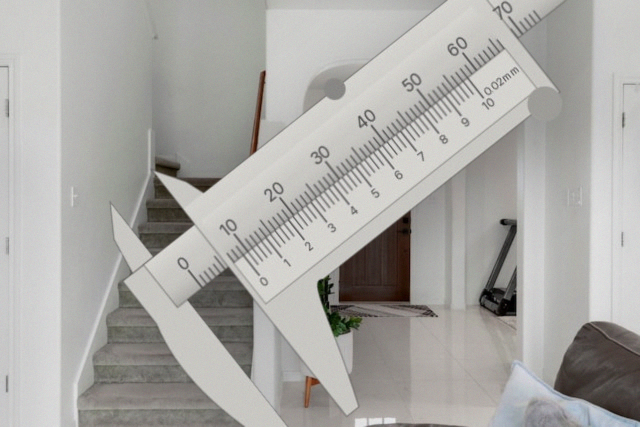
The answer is 9.0 mm
